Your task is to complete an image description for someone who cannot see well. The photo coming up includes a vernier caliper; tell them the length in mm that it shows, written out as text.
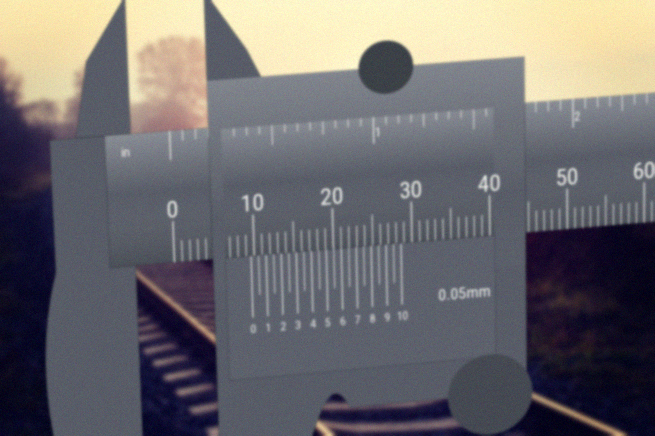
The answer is 9.6 mm
